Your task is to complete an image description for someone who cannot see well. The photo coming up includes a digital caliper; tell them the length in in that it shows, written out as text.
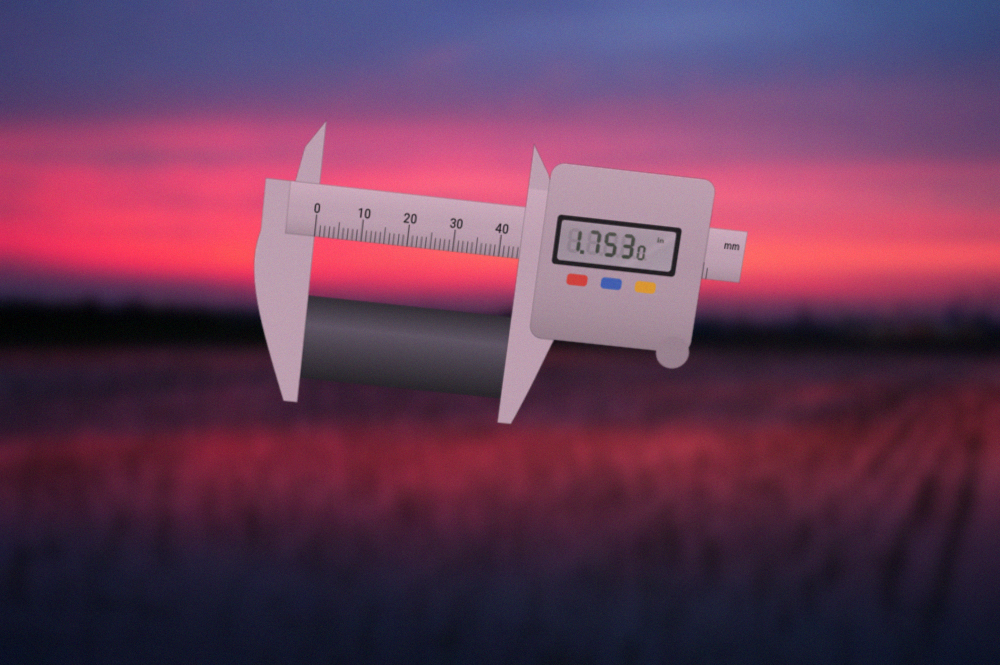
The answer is 1.7530 in
